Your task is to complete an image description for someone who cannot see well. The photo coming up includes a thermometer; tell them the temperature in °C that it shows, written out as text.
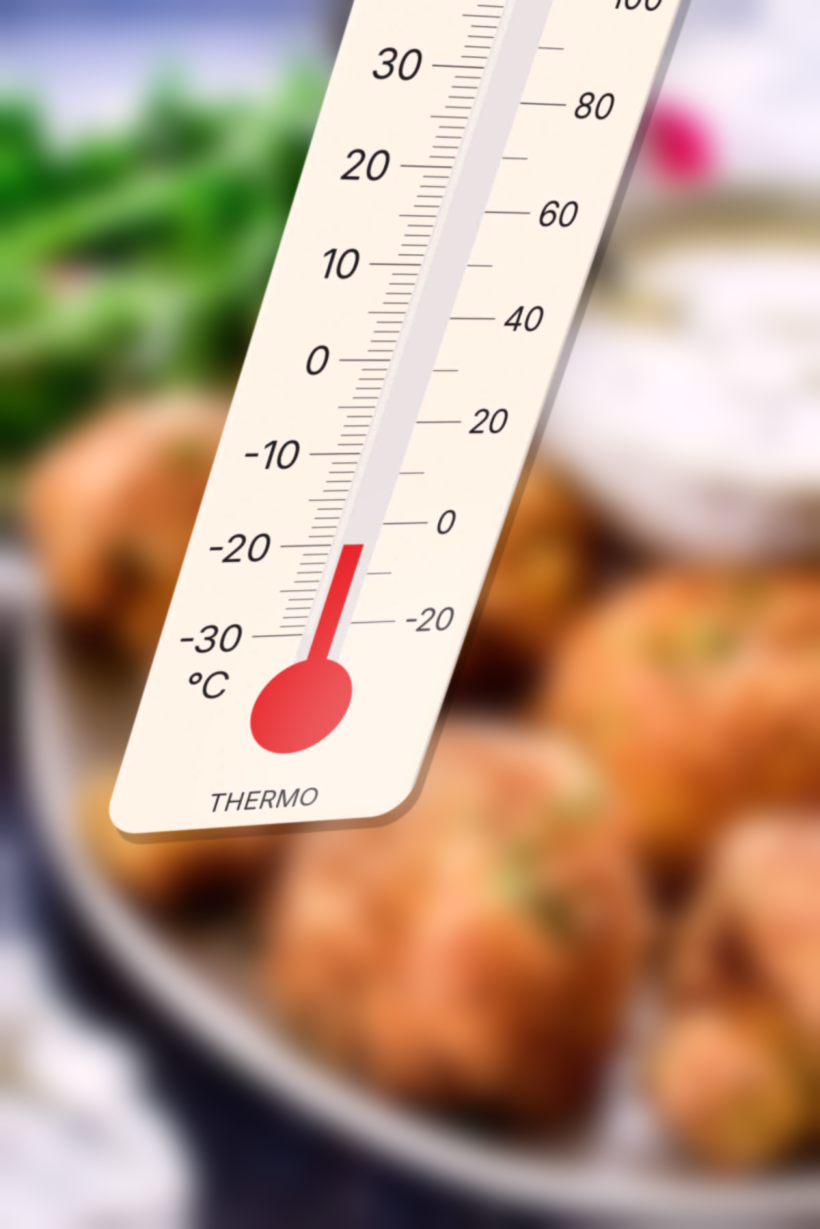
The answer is -20 °C
